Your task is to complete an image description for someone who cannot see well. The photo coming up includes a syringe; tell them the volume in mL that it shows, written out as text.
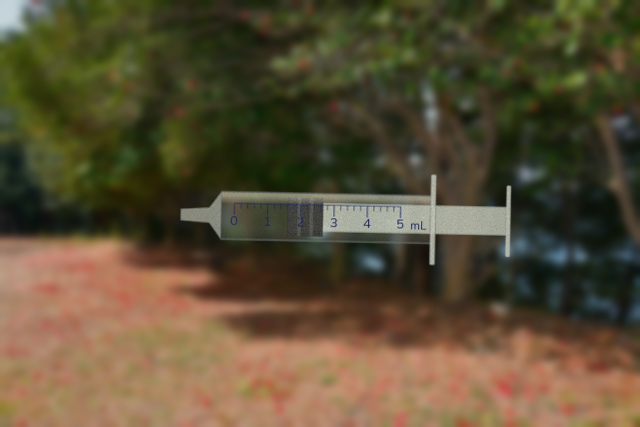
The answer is 1.6 mL
